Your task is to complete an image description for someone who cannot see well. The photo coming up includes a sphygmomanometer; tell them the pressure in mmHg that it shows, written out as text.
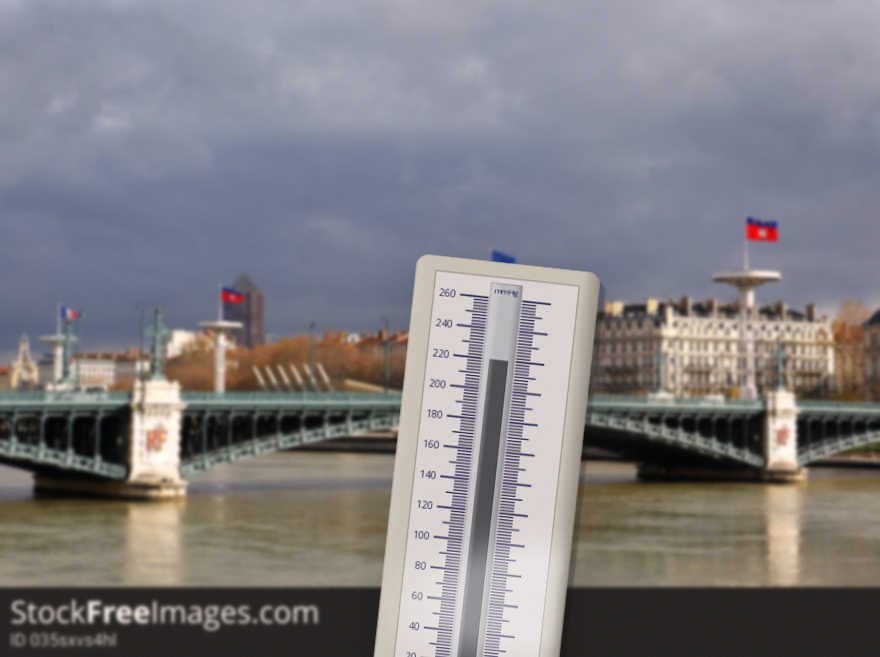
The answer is 220 mmHg
